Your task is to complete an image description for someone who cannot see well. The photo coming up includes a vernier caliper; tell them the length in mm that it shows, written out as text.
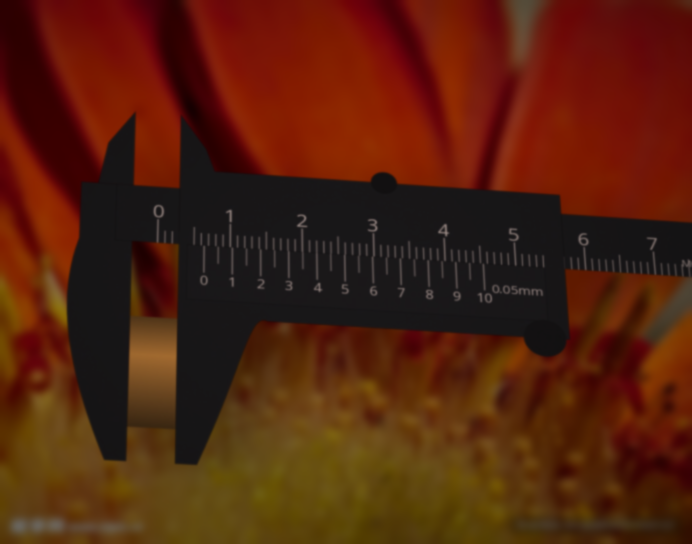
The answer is 6.4 mm
